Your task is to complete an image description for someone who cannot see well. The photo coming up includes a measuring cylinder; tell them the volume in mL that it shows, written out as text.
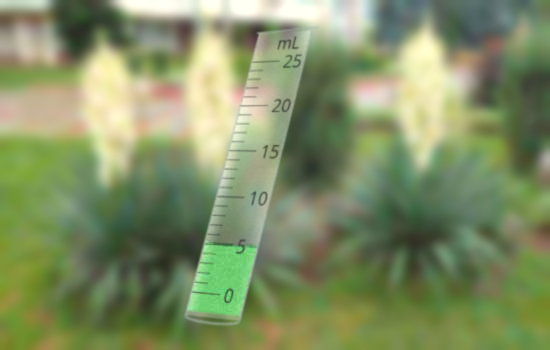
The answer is 5 mL
